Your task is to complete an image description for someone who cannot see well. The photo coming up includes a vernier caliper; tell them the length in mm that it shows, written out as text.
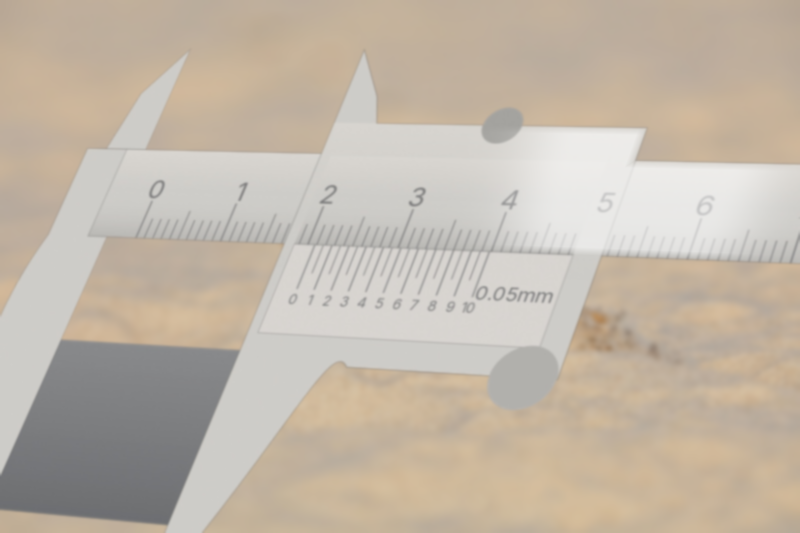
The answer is 20.8 mm
